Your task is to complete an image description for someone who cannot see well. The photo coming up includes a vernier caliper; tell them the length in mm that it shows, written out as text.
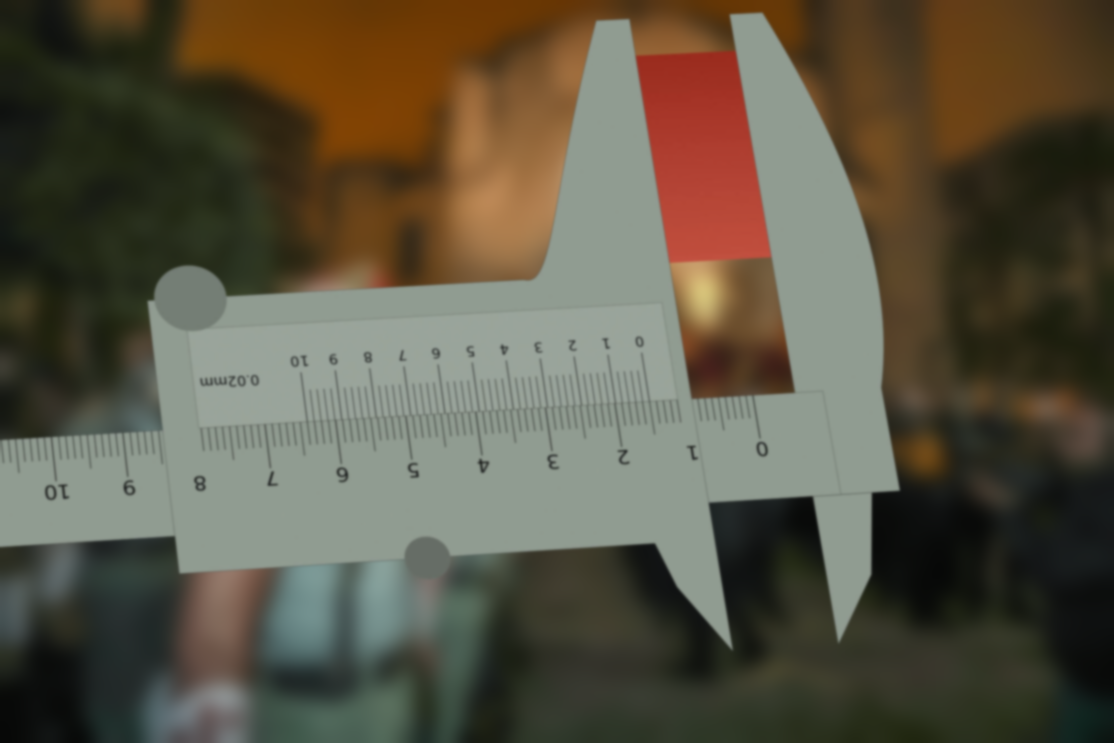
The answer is 15.0 mm
